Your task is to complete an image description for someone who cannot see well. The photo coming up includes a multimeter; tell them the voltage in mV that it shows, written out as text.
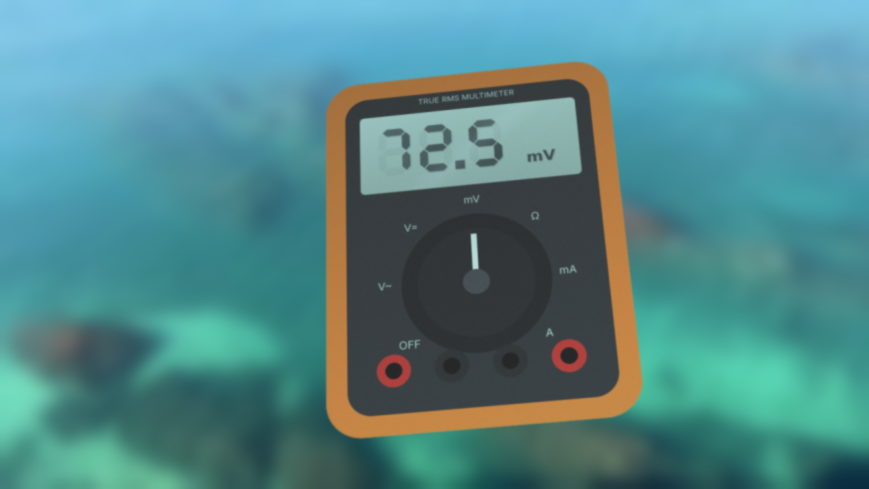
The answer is 72.5 mV
